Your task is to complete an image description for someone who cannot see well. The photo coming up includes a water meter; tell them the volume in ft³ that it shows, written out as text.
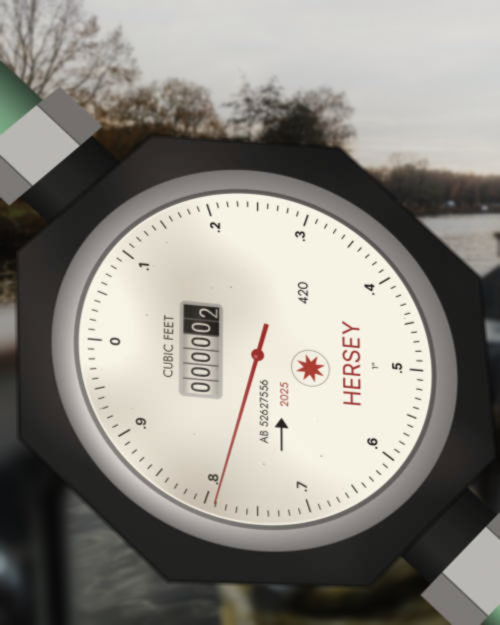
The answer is 1.79 ft³
